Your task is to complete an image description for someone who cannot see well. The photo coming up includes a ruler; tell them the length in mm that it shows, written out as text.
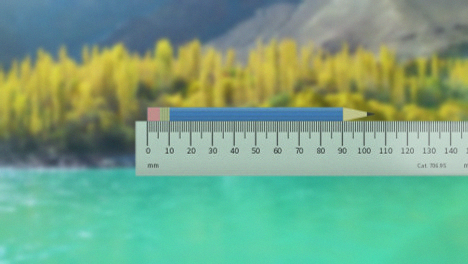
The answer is 105 mm
